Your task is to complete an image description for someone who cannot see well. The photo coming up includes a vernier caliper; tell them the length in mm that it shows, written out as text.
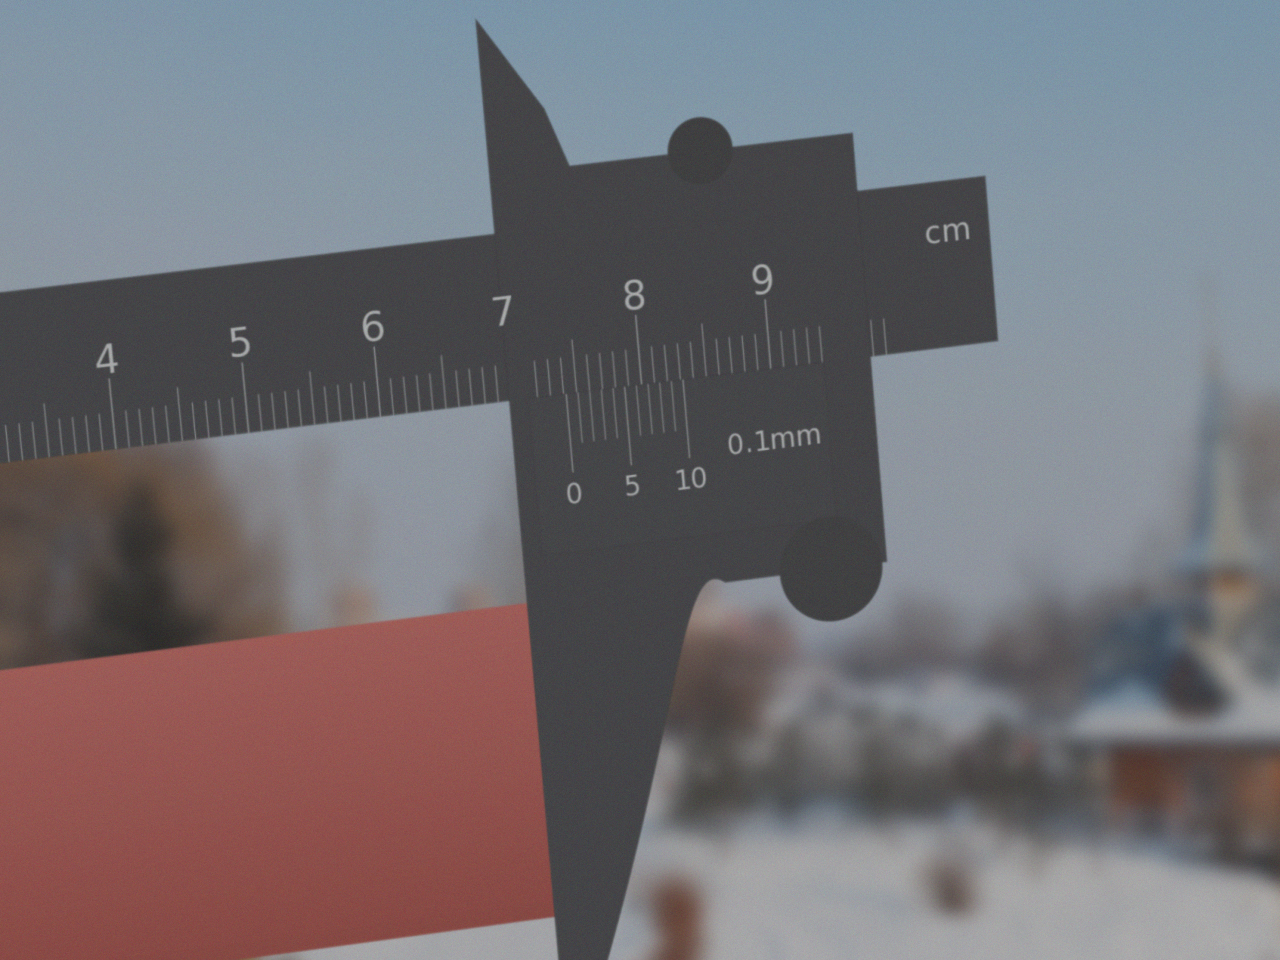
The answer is 74.2 mm
